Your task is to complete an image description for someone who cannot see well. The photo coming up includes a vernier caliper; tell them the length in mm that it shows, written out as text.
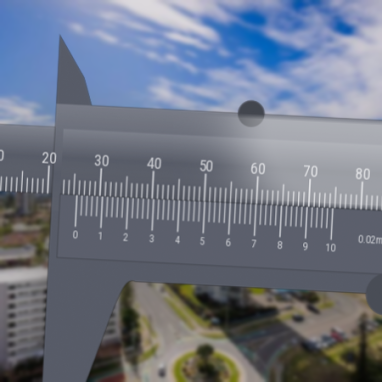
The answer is 25.6 mm
